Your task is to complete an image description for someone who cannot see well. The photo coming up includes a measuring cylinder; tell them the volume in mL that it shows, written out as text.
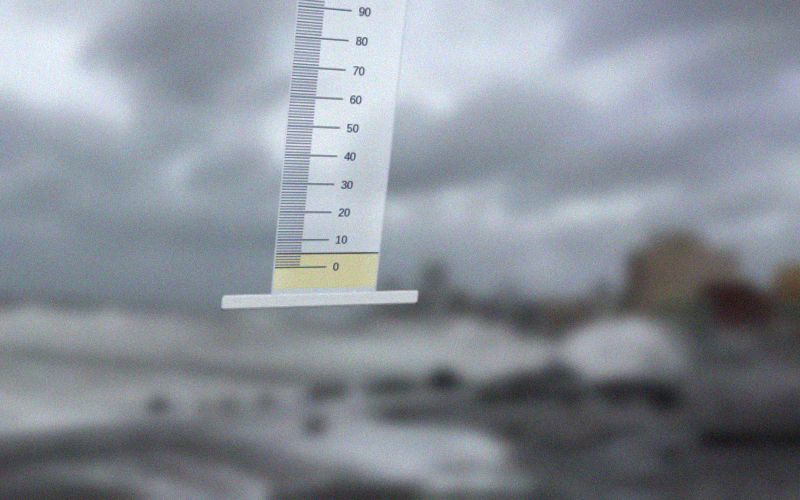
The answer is 5 mL
